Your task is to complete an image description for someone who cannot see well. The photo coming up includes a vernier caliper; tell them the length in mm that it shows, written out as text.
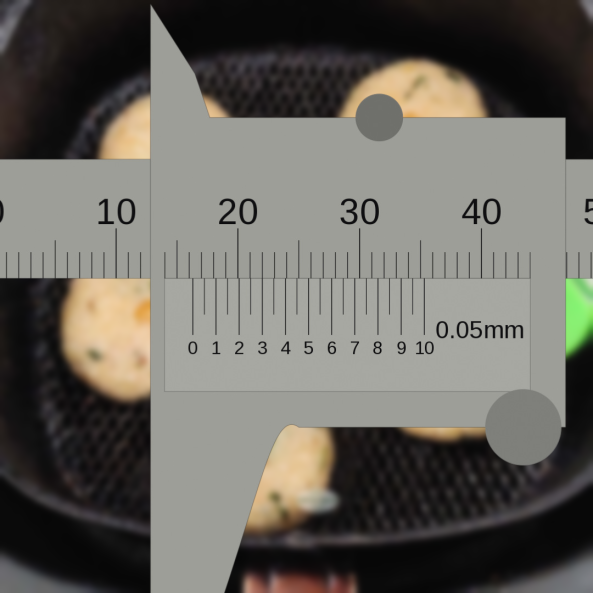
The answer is 16.3 mm
